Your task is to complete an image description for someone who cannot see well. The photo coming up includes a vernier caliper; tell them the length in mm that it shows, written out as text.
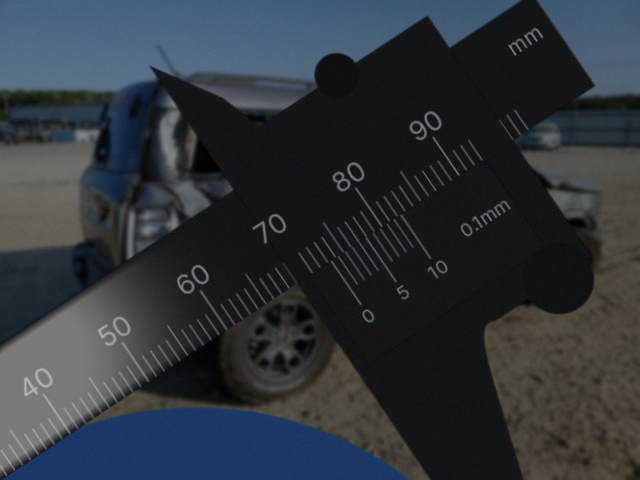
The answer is 73.4 mm
